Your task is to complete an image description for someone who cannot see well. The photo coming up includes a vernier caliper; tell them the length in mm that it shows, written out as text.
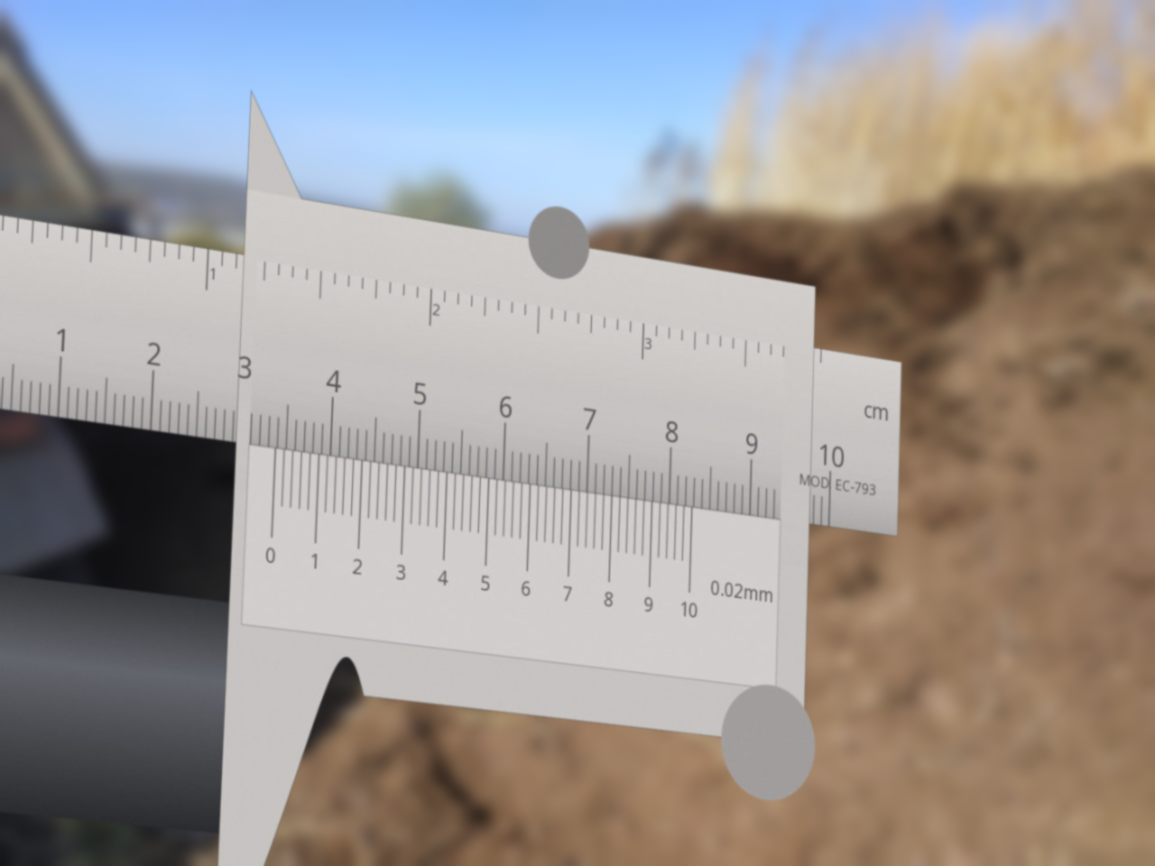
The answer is 33.8 mm
